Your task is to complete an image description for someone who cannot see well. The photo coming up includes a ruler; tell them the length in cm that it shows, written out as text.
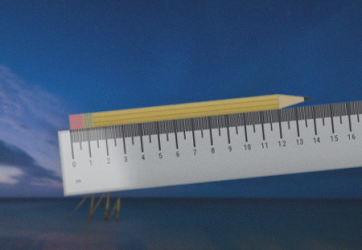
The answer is 14 cm
